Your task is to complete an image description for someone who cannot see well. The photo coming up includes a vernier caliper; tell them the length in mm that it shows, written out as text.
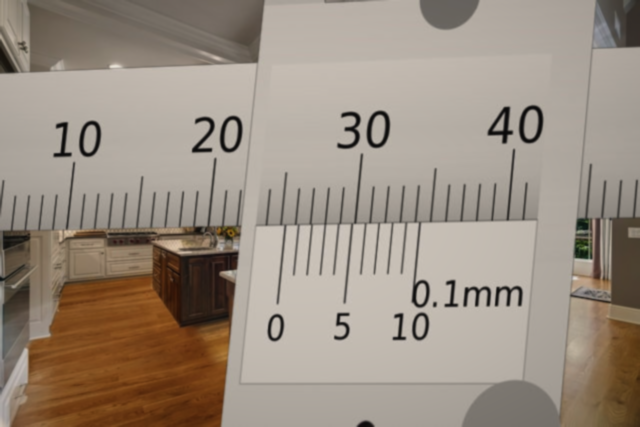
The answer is 25.3 mm
